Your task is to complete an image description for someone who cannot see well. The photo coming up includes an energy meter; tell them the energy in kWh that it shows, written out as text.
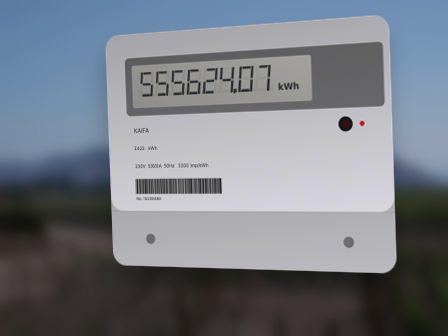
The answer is 555624.07 kWh
